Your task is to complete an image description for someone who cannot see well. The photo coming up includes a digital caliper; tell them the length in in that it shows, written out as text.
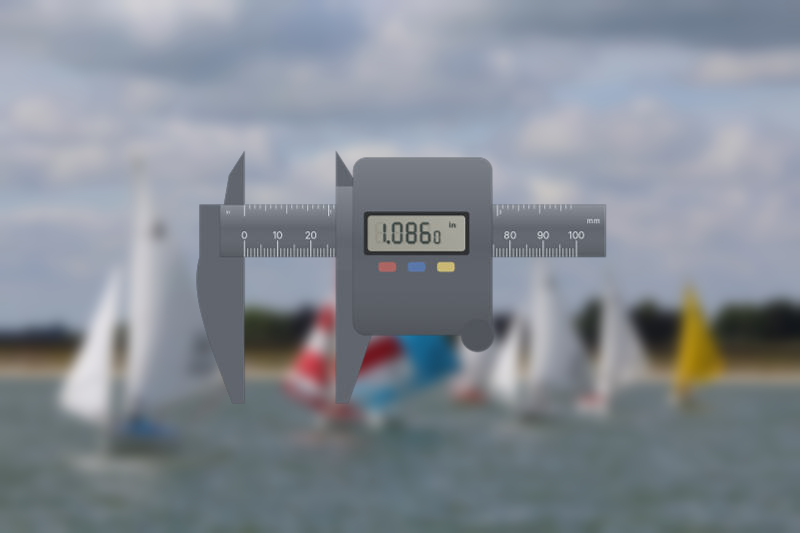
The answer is 1.0860 in
